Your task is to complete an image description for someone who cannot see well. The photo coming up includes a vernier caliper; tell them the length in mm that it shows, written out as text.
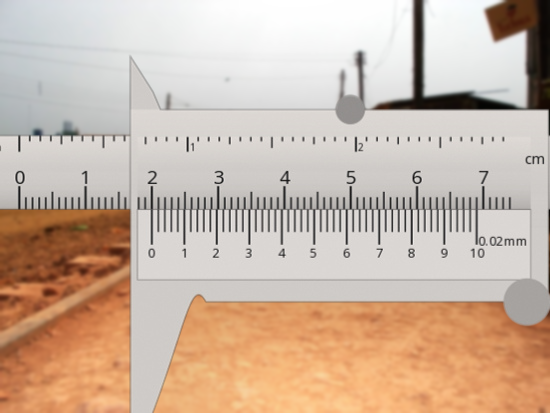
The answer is 20.0 mm
